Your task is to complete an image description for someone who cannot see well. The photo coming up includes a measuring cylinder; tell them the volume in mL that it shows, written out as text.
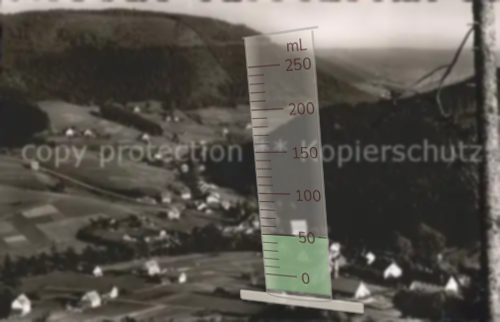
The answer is 50 mL
